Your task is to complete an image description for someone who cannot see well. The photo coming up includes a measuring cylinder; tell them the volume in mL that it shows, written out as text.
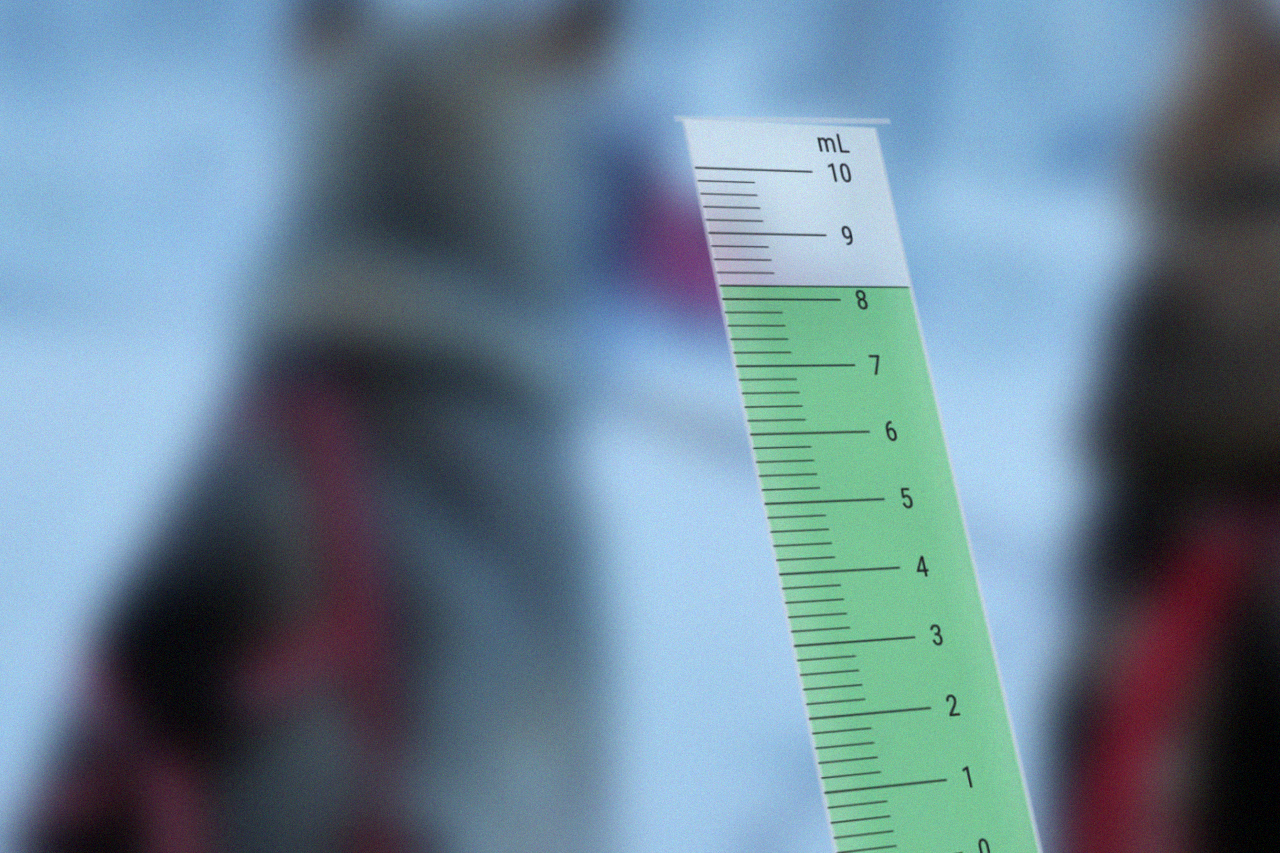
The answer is 8.2 mL
